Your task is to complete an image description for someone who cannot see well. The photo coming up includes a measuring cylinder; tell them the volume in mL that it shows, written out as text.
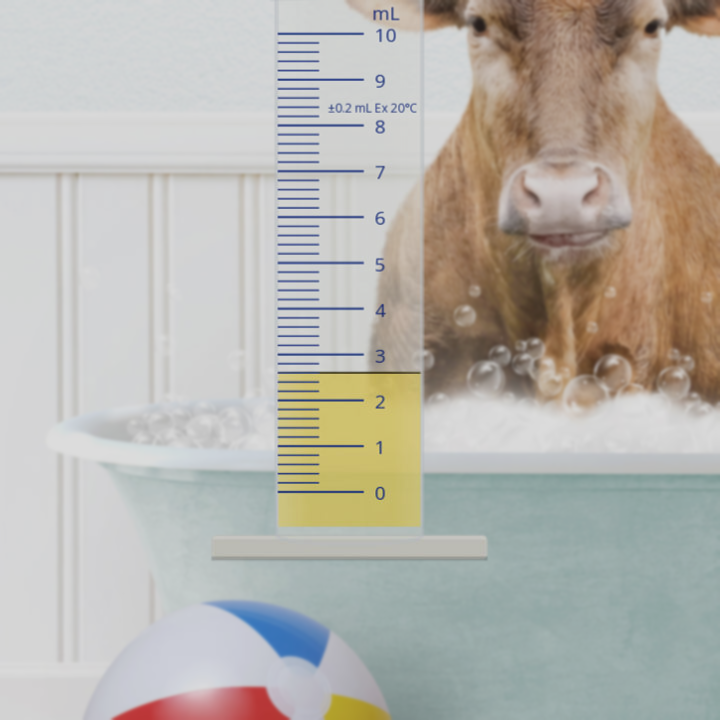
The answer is 2.6 mL
